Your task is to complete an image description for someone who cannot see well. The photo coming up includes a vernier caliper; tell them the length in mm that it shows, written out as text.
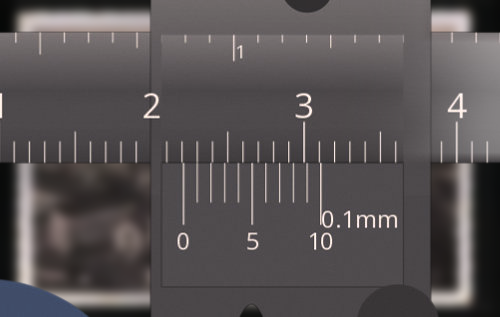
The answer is 22.1 mm
